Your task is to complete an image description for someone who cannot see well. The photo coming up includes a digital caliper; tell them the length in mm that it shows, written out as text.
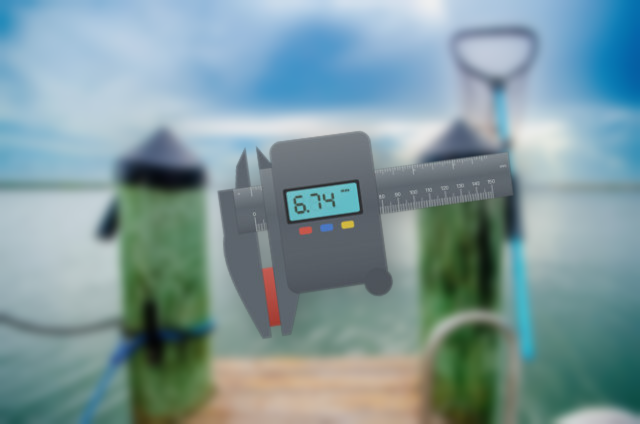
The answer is 6.74 mm
